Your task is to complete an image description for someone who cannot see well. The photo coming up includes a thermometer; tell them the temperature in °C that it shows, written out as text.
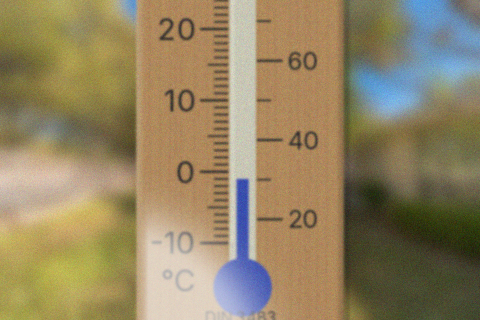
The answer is -1 °C
